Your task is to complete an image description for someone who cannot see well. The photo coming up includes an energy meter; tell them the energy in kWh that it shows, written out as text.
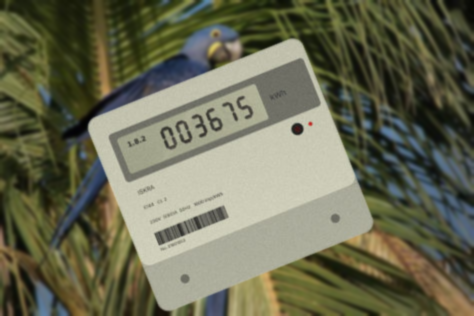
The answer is 3675 kWh
